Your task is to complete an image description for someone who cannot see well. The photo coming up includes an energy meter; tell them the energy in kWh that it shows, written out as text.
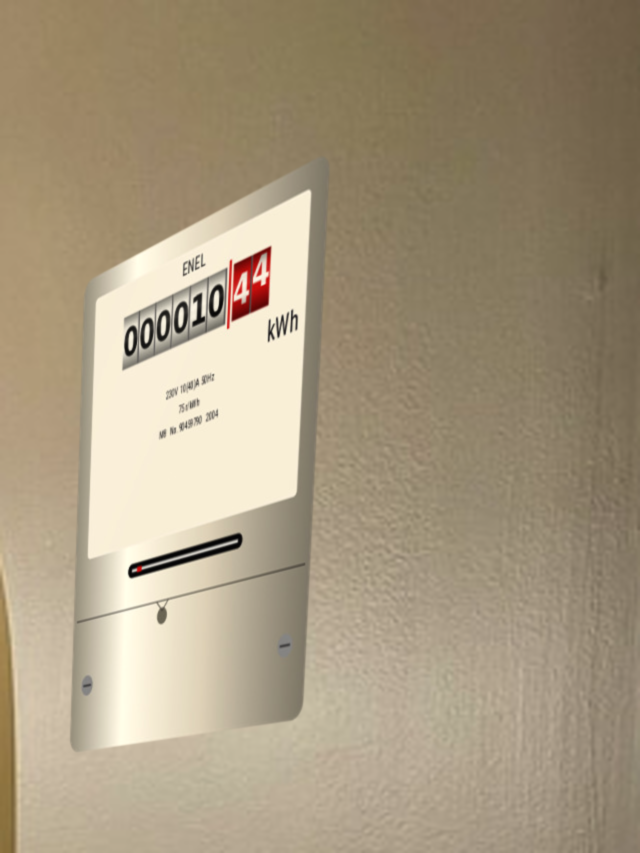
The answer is 10.44 kWh
